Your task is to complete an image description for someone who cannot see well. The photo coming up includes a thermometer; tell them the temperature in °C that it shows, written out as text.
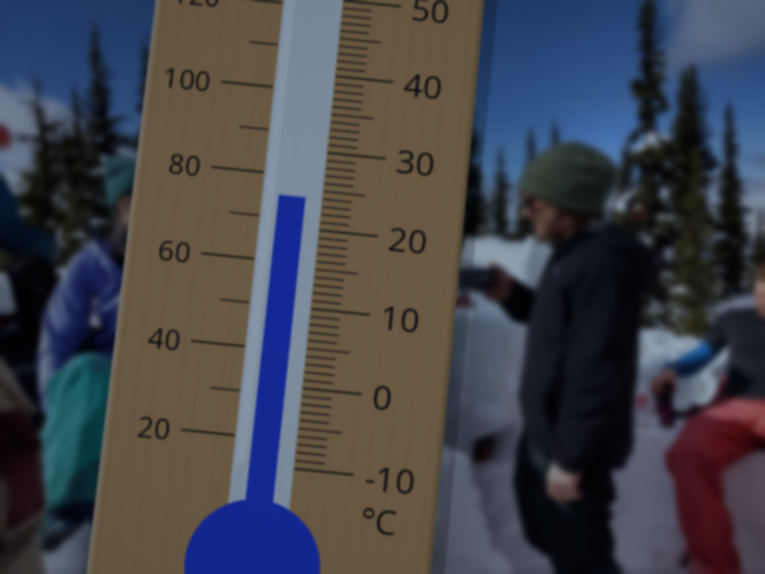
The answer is 24 °C
